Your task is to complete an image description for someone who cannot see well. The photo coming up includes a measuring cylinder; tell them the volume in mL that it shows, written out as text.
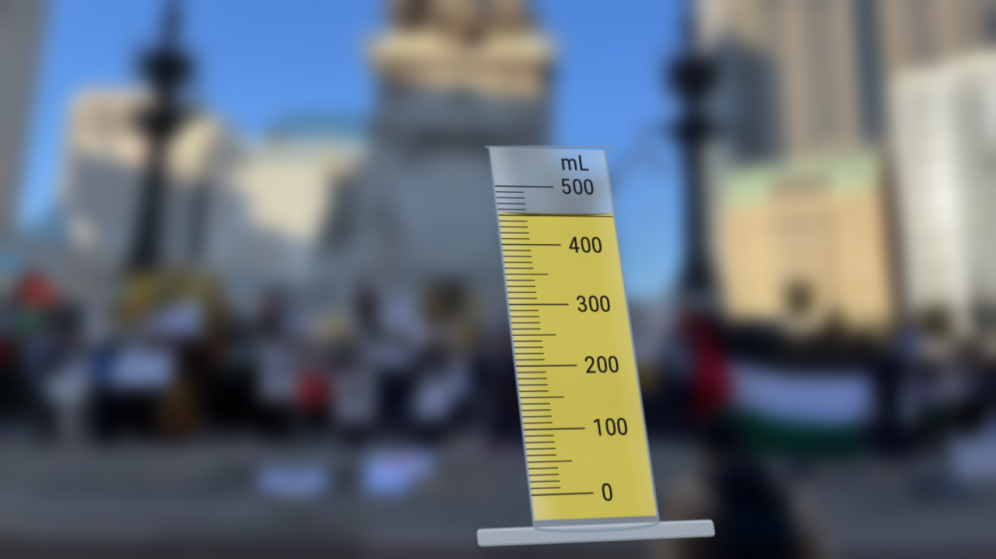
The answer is 450 mL
